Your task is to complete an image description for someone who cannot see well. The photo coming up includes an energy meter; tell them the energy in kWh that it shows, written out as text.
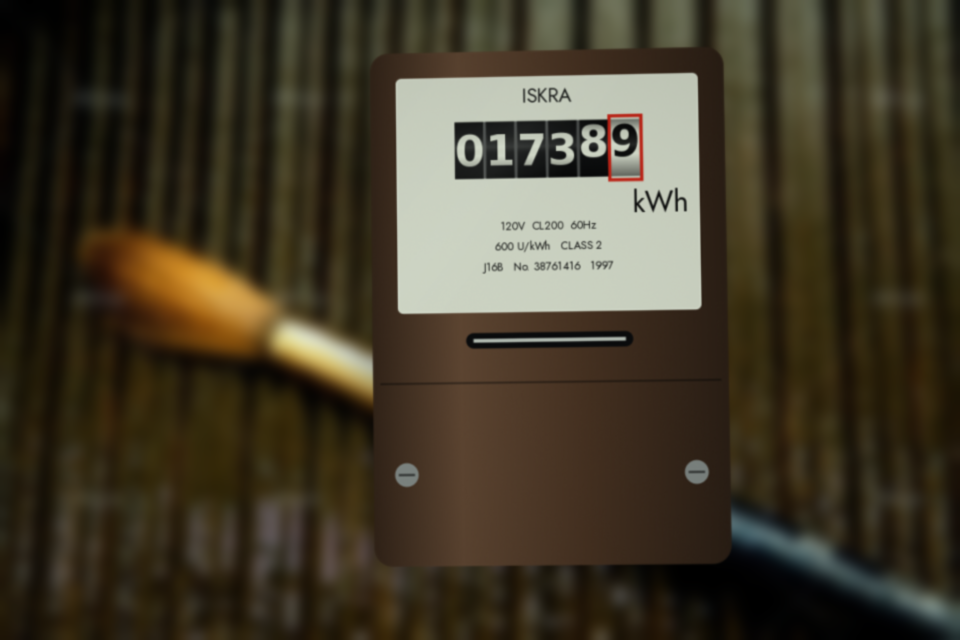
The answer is 1738.9 kWh
